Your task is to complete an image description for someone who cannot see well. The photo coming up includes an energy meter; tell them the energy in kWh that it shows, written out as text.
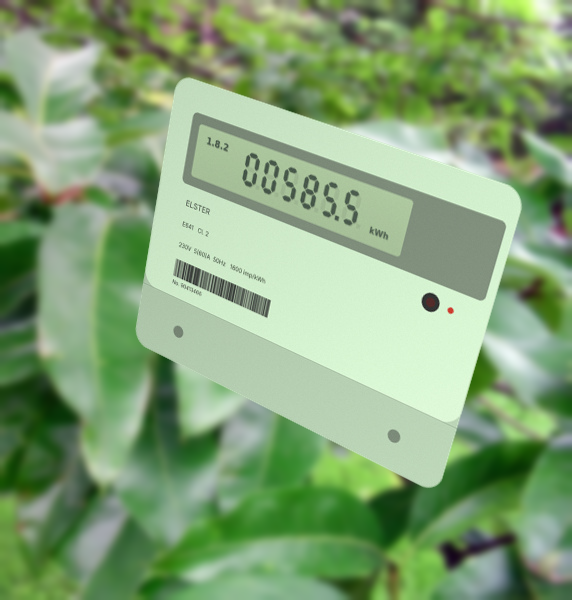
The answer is 585.5 kWh
